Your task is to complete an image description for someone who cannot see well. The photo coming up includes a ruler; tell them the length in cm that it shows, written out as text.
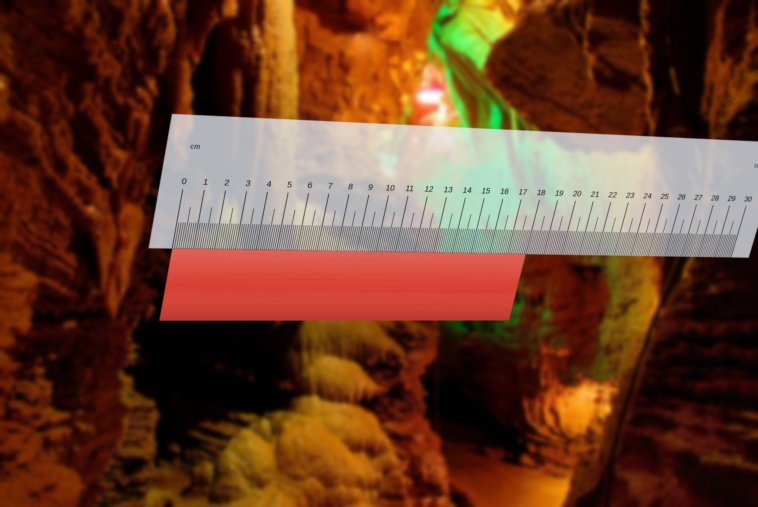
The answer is 18 cm
